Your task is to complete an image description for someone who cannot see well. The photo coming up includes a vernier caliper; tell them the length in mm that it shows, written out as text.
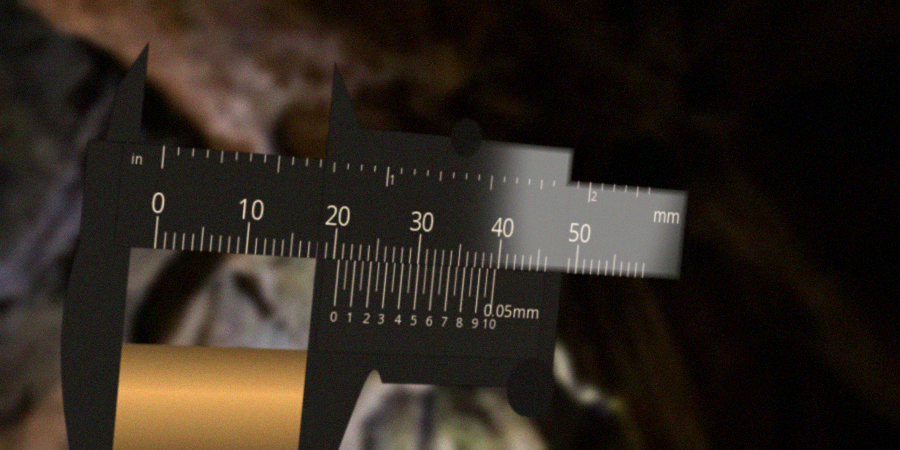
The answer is 20.6 mm
